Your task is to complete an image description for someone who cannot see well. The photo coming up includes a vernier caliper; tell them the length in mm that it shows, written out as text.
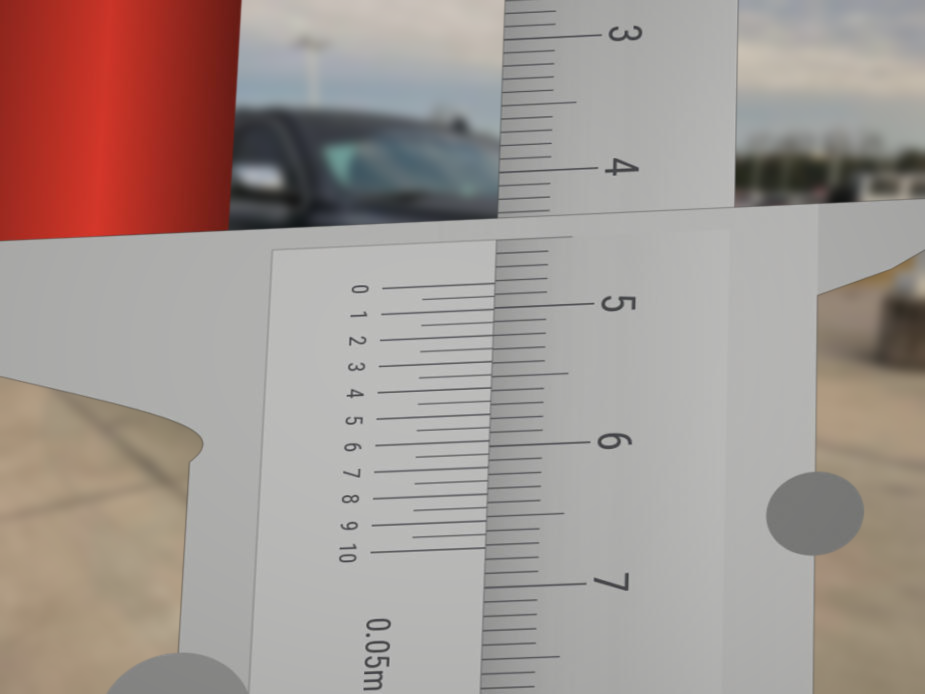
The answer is 48.2 mm
